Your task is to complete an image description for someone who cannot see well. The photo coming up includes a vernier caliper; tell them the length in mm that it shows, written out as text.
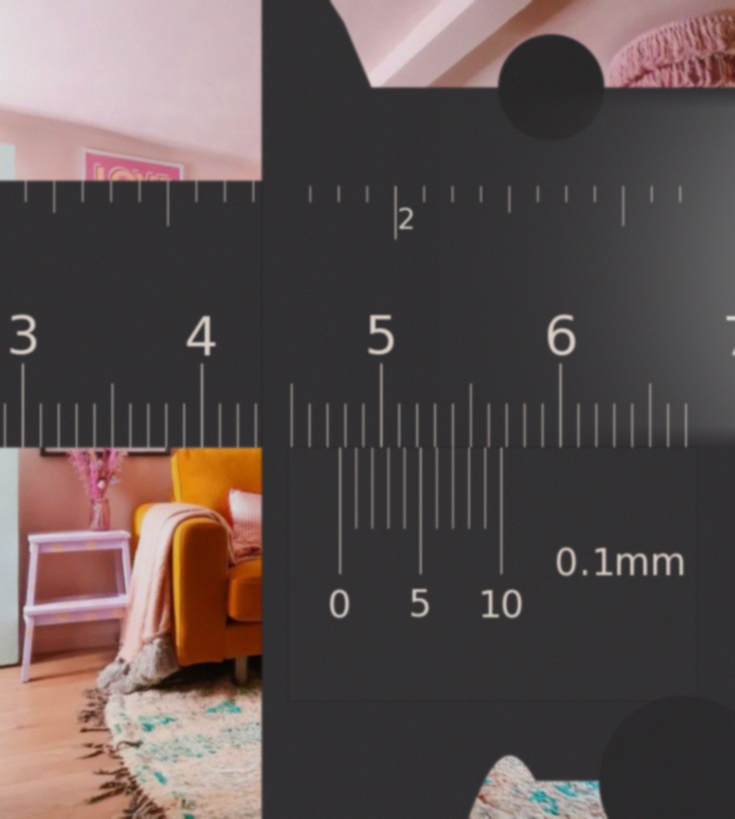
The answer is 47.7 mm
